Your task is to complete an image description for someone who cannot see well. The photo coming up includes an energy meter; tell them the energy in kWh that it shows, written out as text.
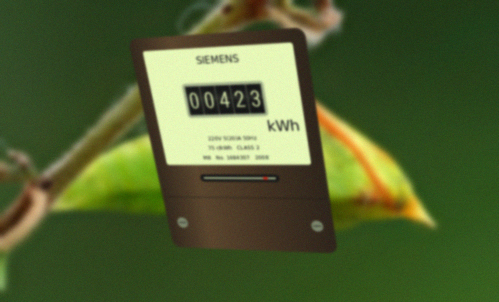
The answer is 423 kWh
